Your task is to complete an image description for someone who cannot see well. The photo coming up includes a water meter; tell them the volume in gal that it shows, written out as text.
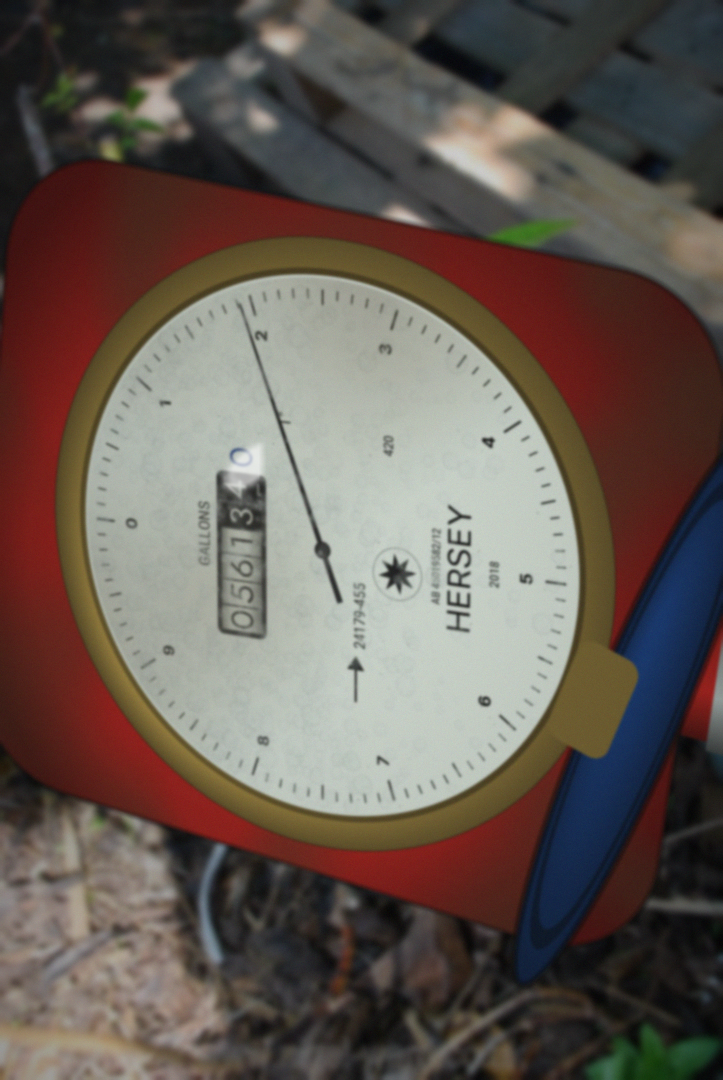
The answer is 561341.9 gal
